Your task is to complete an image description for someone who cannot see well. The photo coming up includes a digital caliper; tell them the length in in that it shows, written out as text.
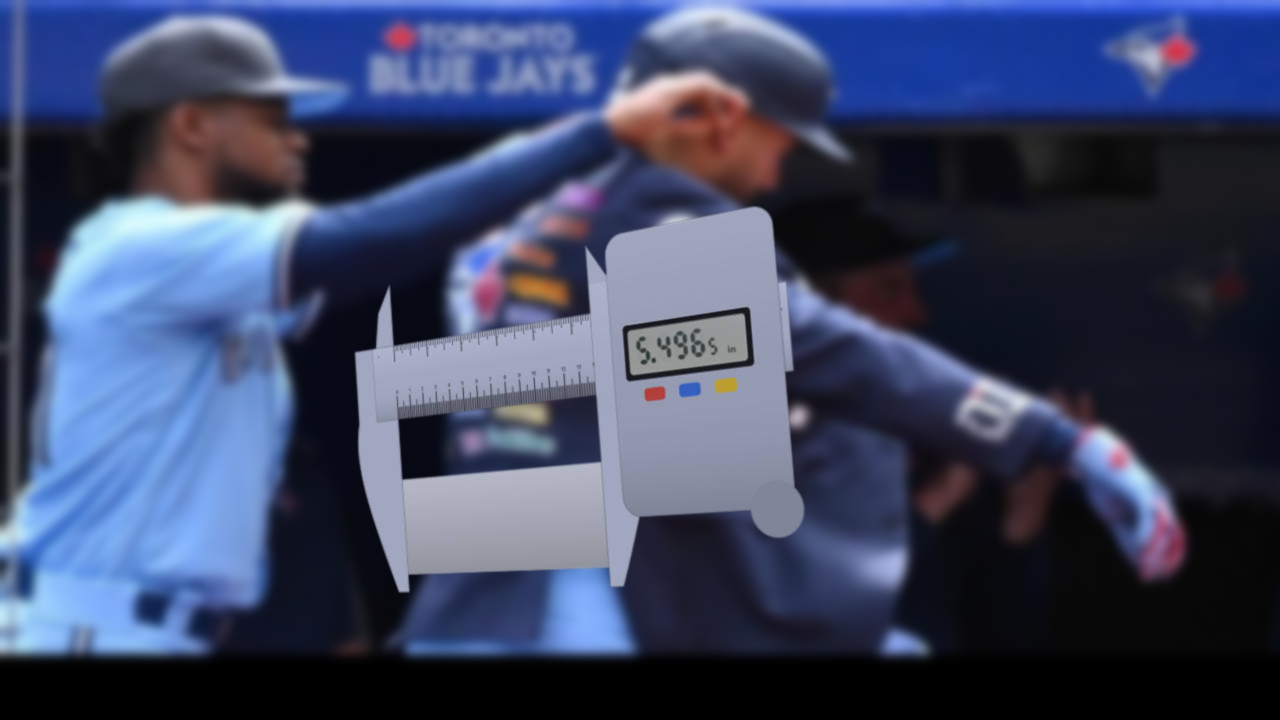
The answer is 5.4965 in
